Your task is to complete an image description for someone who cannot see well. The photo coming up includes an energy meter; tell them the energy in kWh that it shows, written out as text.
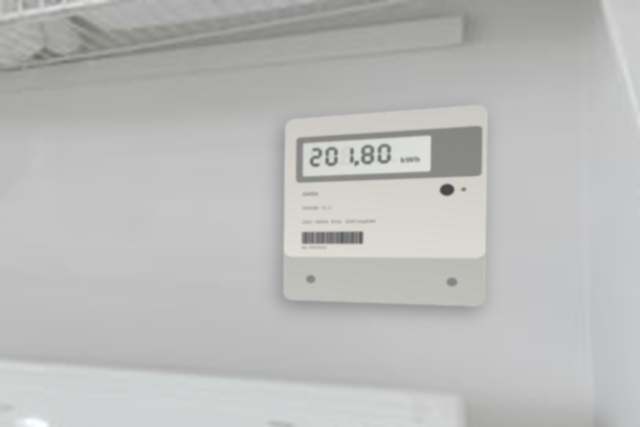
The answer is 201.80 kWh
